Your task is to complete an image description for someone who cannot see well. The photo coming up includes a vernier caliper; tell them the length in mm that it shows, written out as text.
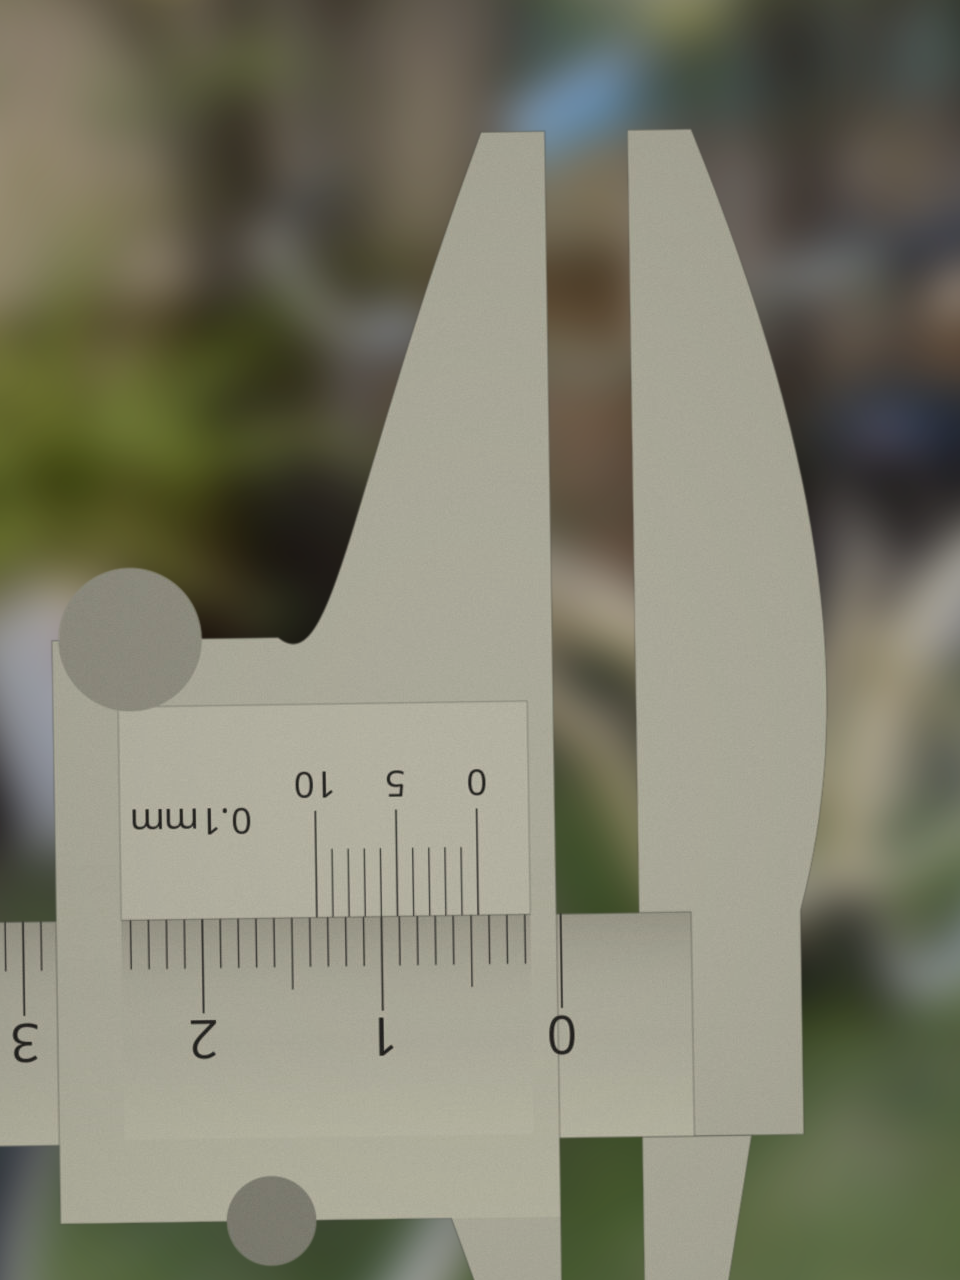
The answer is 4.6 mm
